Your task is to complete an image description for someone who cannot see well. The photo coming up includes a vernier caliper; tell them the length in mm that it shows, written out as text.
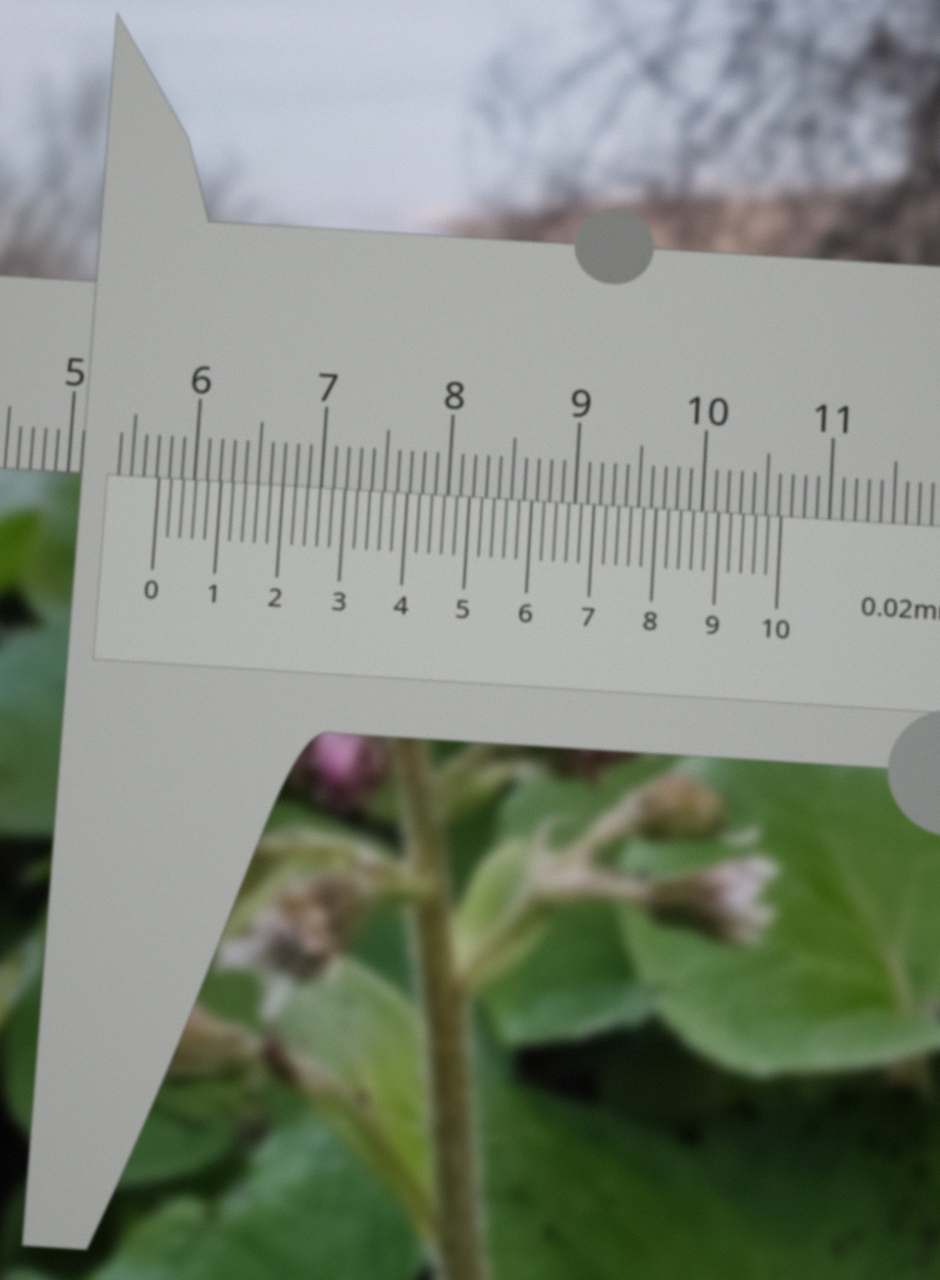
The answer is 57.2 mm
